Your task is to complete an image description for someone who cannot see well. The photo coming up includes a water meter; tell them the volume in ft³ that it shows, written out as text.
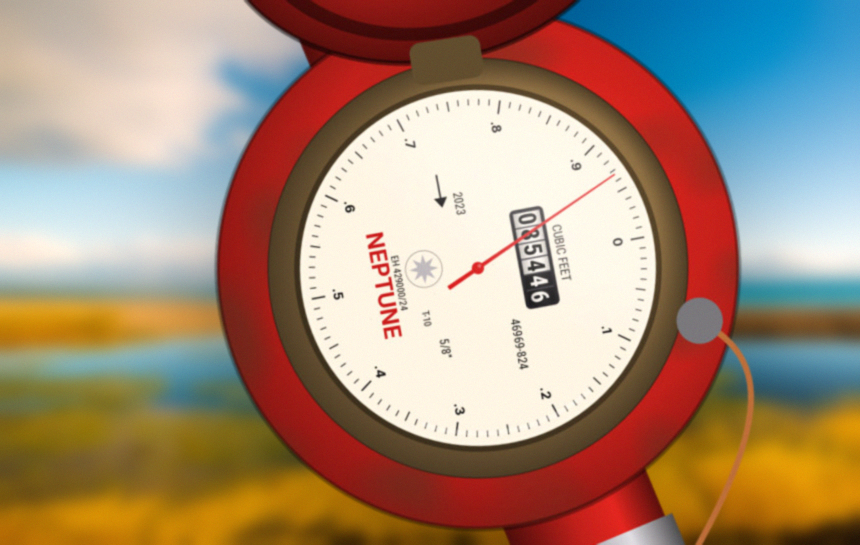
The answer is 85445.93 ft³
